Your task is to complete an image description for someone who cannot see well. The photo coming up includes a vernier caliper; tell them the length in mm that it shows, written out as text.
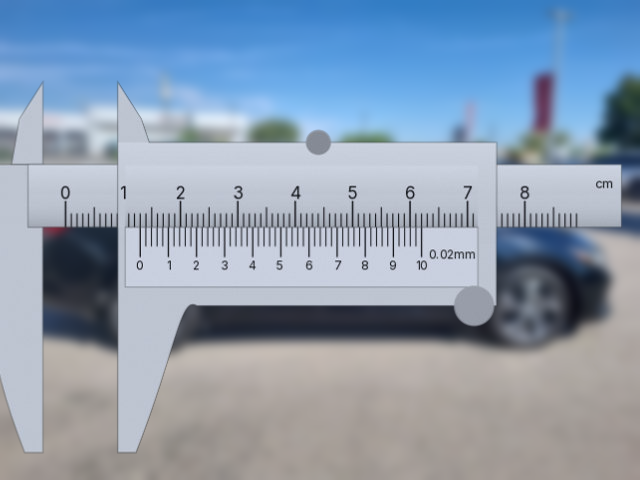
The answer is 13.0 mm
